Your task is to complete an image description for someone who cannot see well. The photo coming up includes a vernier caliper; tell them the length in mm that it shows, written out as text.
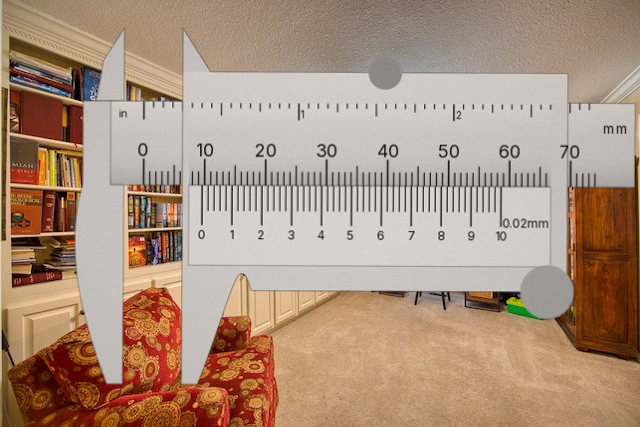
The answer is 9.6 mm
